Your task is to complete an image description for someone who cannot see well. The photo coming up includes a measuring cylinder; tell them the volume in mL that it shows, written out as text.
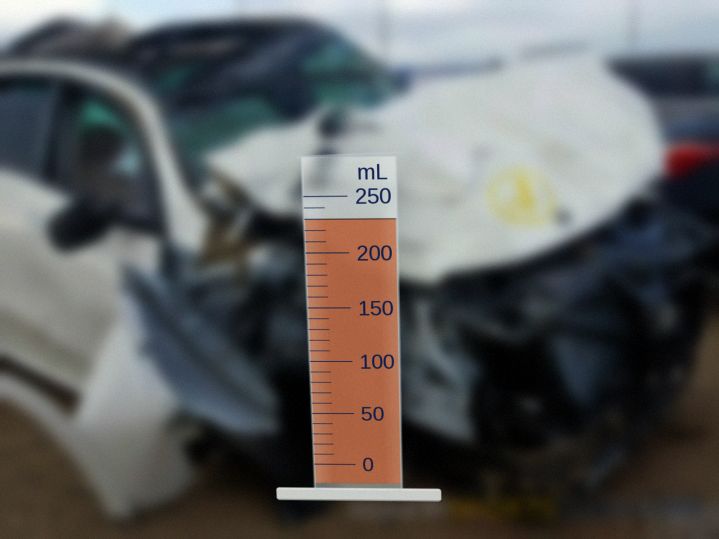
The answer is 230 mL
